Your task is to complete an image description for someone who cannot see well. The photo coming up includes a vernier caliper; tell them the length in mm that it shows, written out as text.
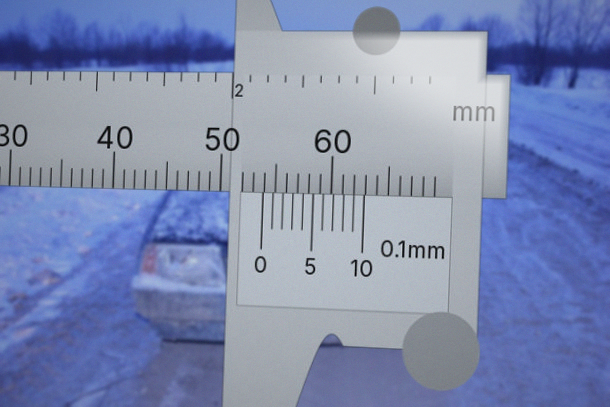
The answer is 53.9 mm
